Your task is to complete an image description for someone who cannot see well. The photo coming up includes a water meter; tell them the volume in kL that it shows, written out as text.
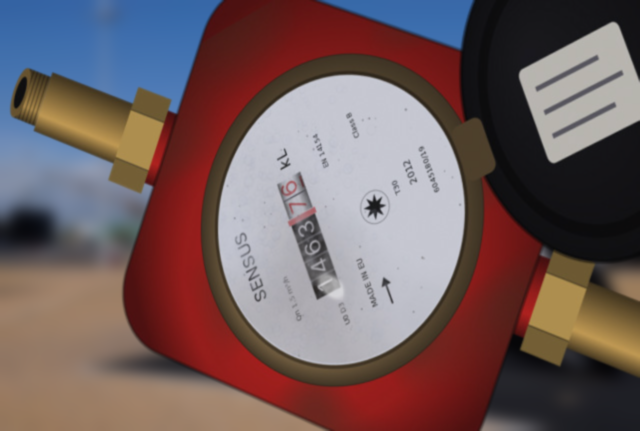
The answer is 1463.76 kL
